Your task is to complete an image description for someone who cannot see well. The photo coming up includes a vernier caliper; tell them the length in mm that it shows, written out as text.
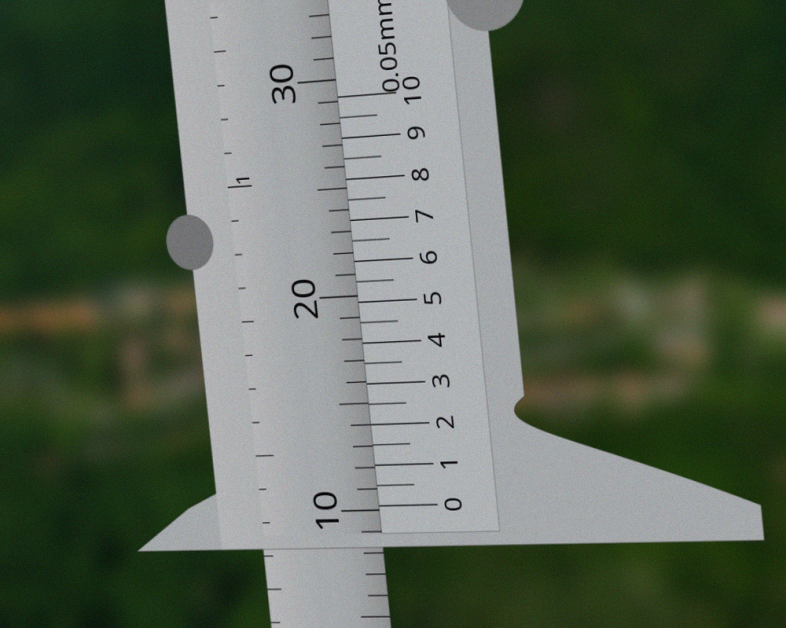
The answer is 10.20 mm
